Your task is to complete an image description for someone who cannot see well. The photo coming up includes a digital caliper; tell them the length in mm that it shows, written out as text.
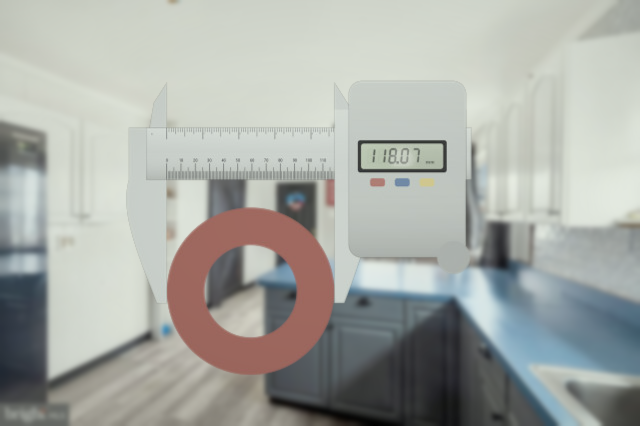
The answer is 118.07 mm
